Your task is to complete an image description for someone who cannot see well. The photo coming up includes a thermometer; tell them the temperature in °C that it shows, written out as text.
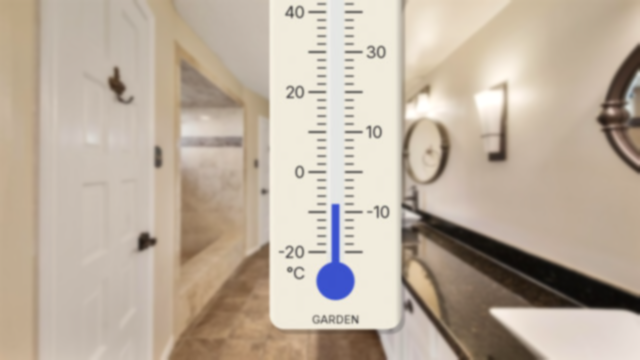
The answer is -8 °C
